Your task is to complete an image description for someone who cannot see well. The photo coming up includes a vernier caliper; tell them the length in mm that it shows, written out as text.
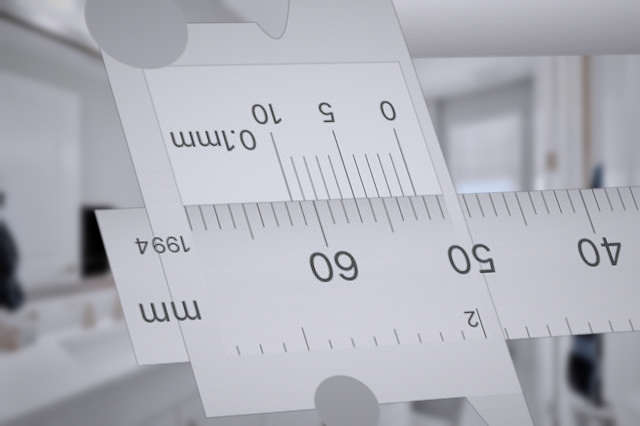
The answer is 52.5 mm
